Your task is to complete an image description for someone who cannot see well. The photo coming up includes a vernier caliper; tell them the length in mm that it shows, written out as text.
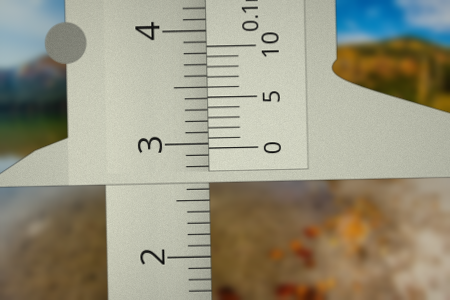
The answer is 29.6 mm
